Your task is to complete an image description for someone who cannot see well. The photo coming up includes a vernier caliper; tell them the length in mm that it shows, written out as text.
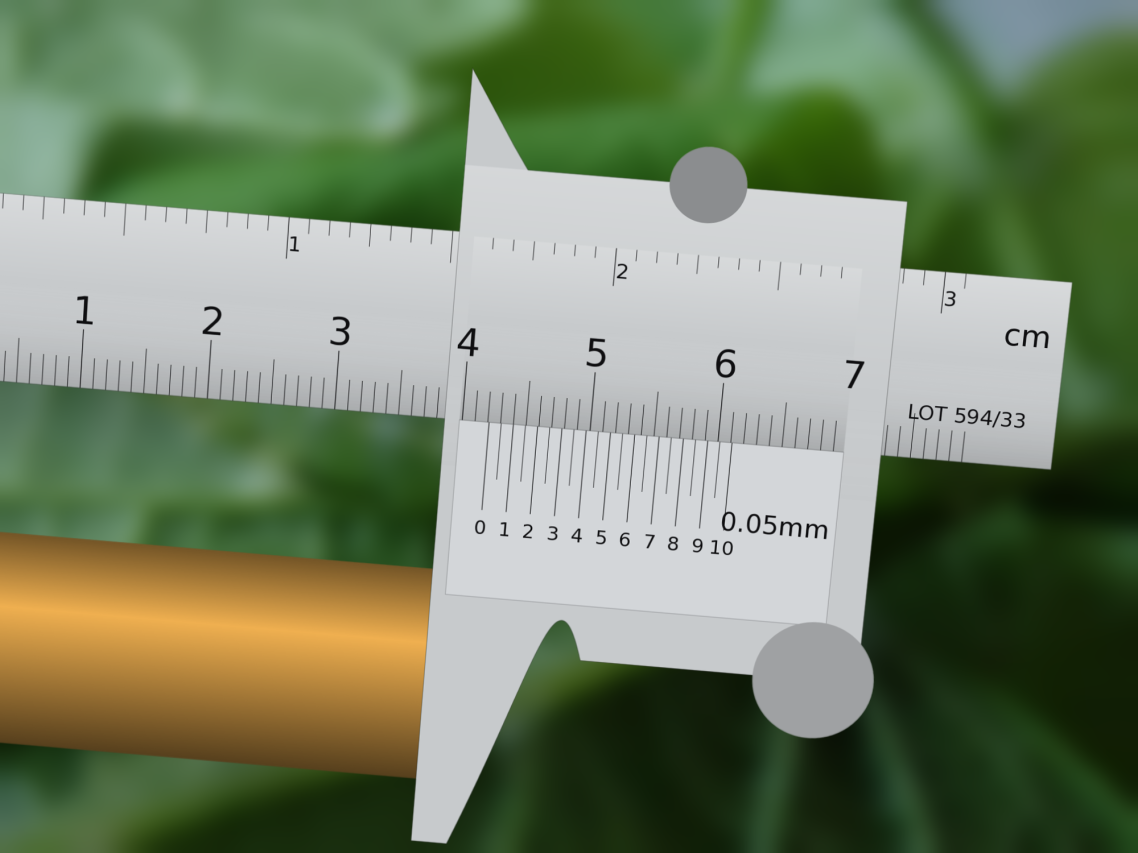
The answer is 42.1 mm
